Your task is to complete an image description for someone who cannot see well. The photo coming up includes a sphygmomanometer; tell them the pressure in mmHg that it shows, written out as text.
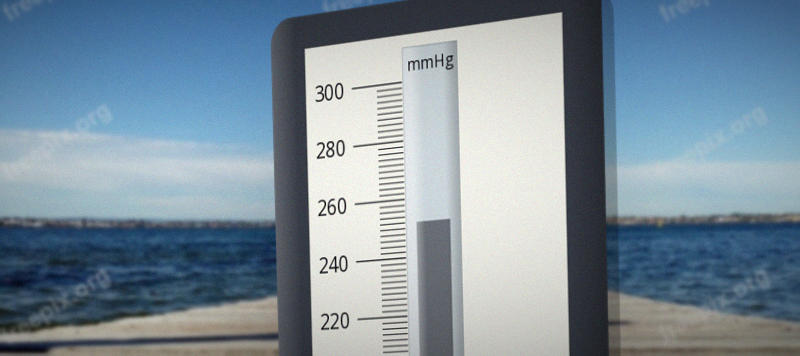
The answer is 252 mmHg
